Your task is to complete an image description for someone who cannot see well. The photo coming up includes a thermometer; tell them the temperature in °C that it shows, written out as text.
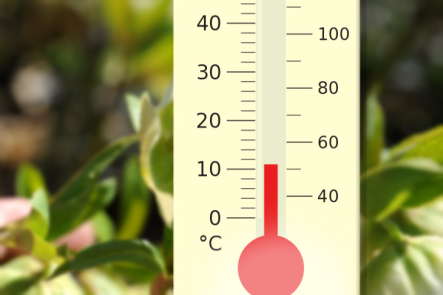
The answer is 11 °C
